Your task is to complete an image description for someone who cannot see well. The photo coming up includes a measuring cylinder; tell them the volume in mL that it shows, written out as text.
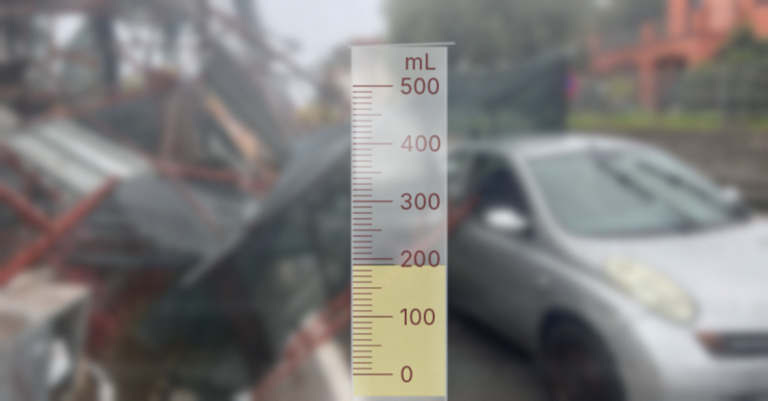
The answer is 190 mL
